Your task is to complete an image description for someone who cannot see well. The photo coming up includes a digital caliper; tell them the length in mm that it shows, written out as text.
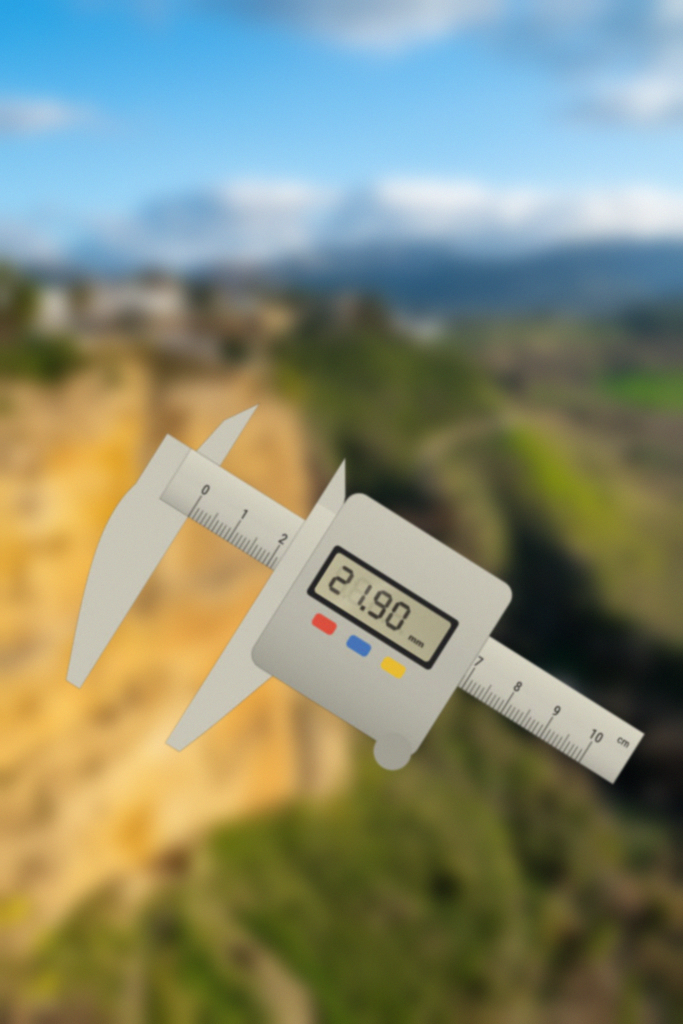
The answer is 21.90 mm
